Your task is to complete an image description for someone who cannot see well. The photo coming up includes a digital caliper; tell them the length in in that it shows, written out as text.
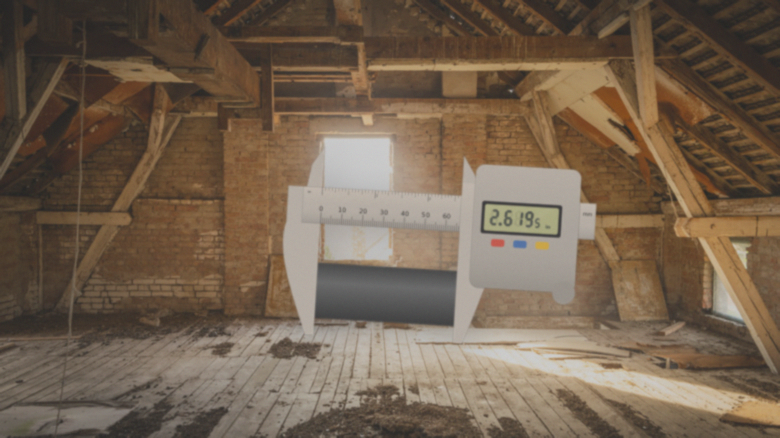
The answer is 2.6195 in
